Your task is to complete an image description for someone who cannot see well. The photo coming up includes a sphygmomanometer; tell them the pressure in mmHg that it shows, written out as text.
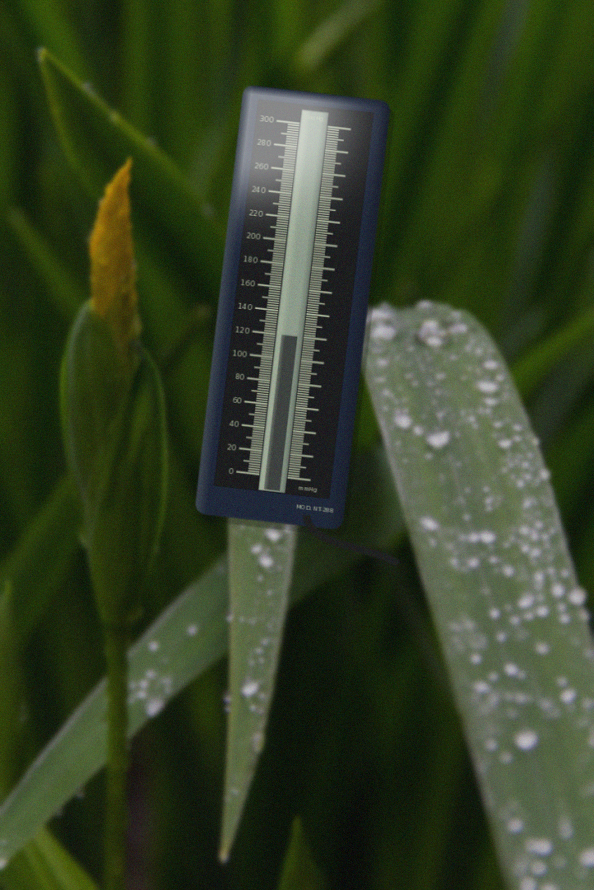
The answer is 120 mmHg
